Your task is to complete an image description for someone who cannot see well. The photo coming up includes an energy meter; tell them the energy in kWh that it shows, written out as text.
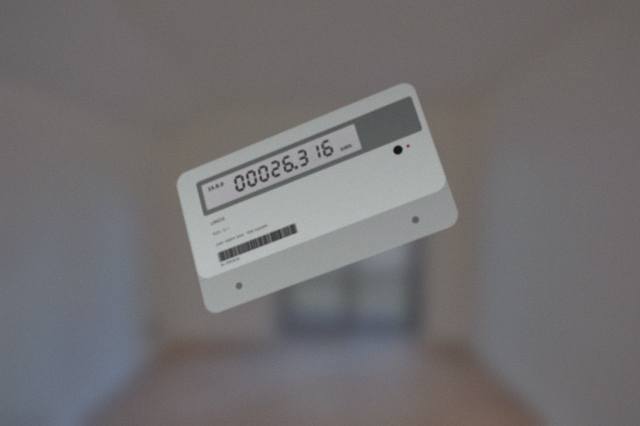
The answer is 26.316 kWh
